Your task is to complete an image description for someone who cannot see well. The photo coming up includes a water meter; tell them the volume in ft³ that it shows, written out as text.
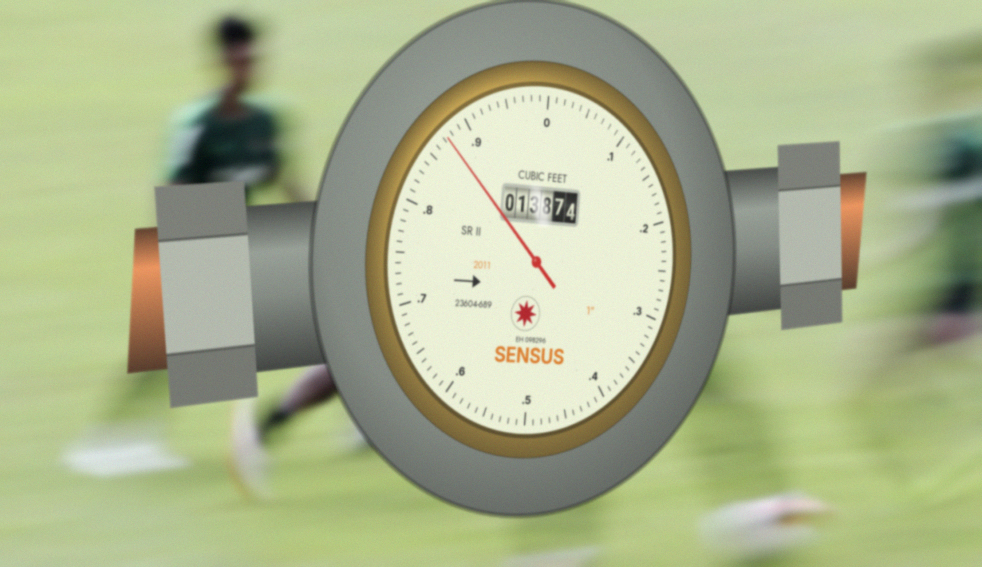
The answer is 13873.87 ft³
